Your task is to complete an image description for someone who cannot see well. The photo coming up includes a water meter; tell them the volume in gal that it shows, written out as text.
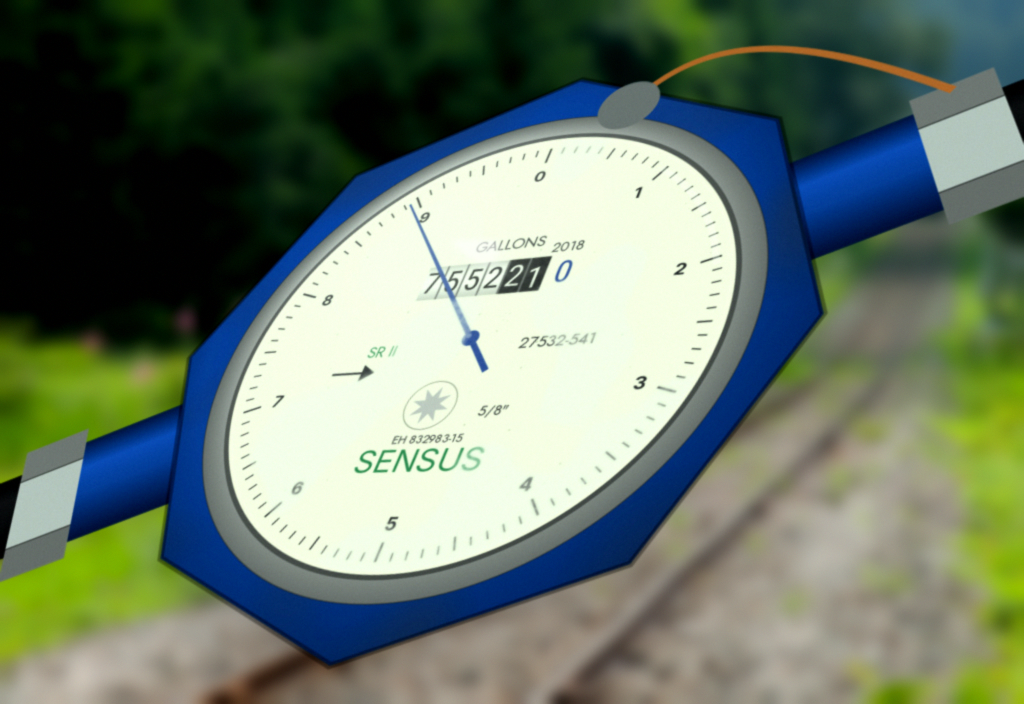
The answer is 7552208.9 gal
